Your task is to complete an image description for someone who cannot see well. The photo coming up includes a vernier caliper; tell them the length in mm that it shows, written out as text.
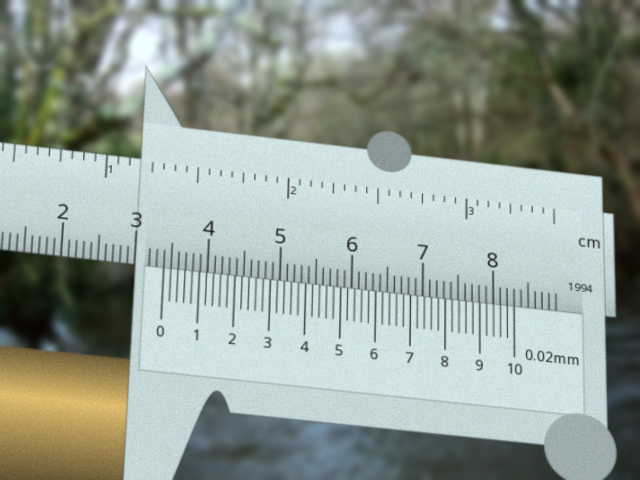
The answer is 34.0 mm
